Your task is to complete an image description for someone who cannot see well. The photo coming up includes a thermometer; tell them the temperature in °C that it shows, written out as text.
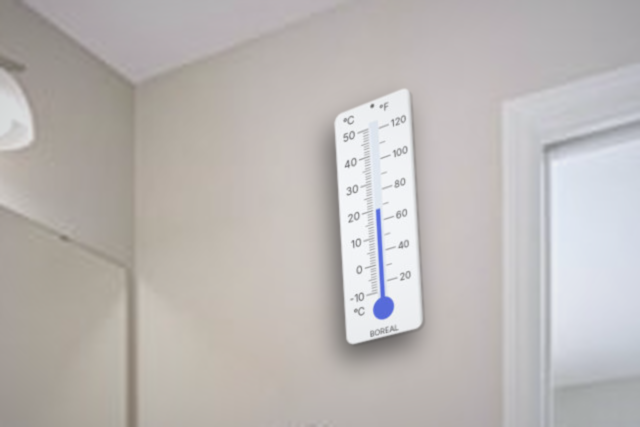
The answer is 20 °C
